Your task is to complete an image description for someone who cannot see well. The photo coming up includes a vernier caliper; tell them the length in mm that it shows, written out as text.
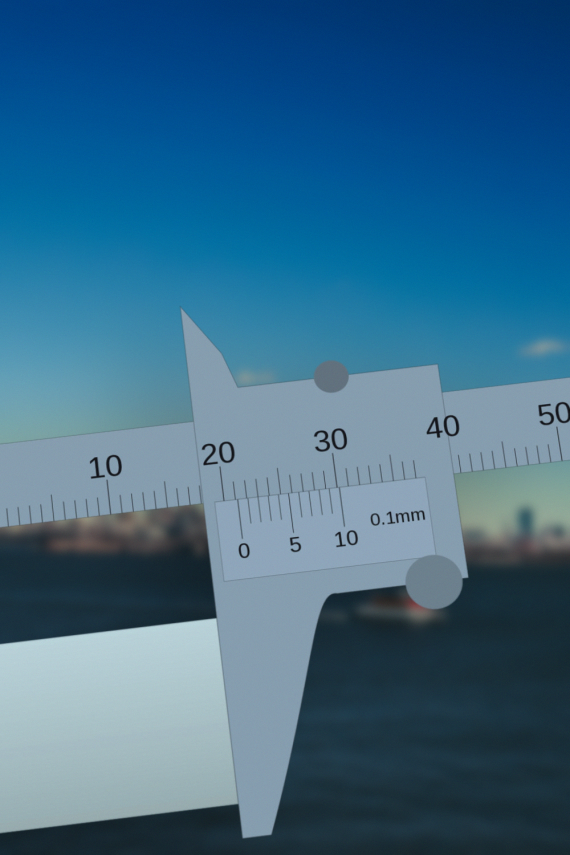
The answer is 21.2 mm
